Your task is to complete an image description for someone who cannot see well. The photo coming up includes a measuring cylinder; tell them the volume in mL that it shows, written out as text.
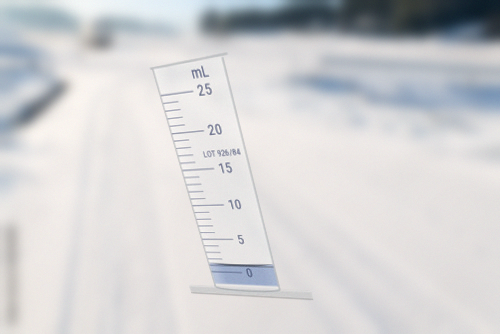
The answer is 1 mL
